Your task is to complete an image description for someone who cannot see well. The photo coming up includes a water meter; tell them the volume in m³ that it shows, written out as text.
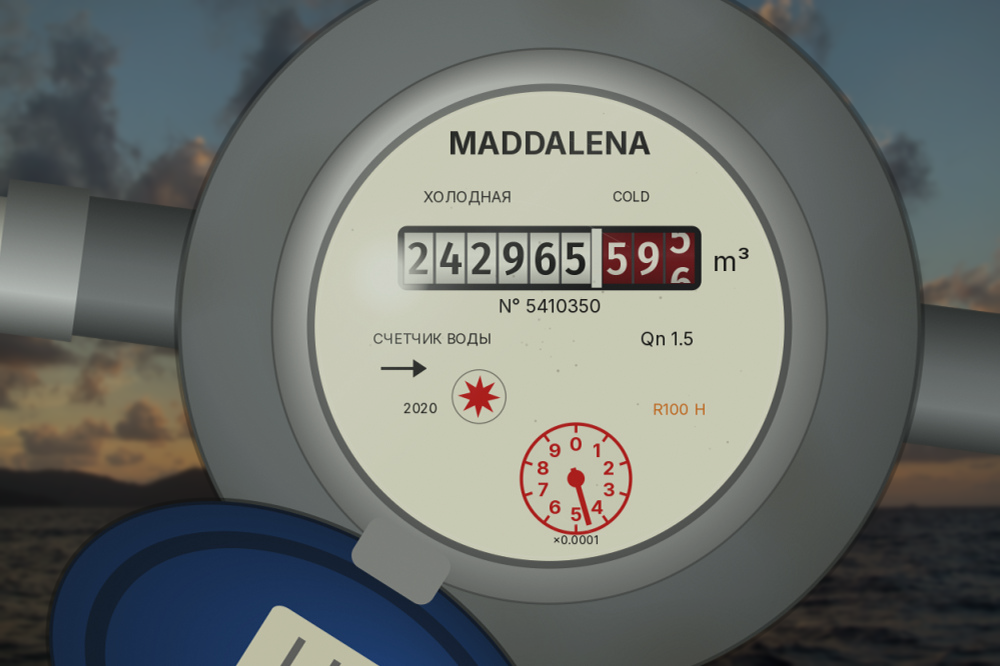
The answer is 242965.5954 m³
